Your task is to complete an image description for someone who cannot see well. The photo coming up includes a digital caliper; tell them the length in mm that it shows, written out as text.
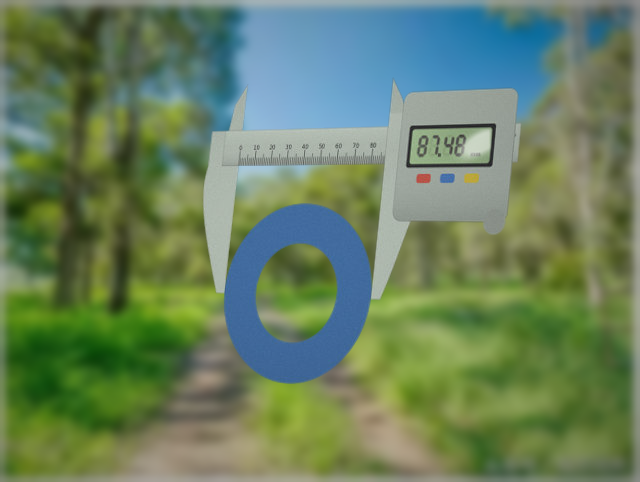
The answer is 87.48 mm
